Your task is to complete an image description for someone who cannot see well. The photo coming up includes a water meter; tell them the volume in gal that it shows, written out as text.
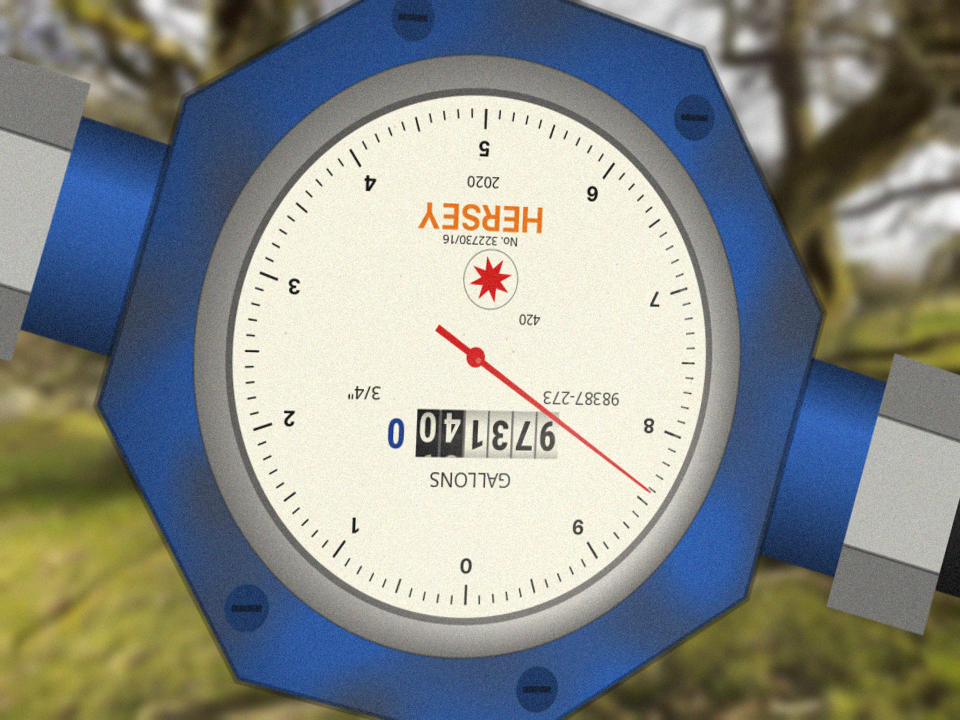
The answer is 9731398.4 gal
